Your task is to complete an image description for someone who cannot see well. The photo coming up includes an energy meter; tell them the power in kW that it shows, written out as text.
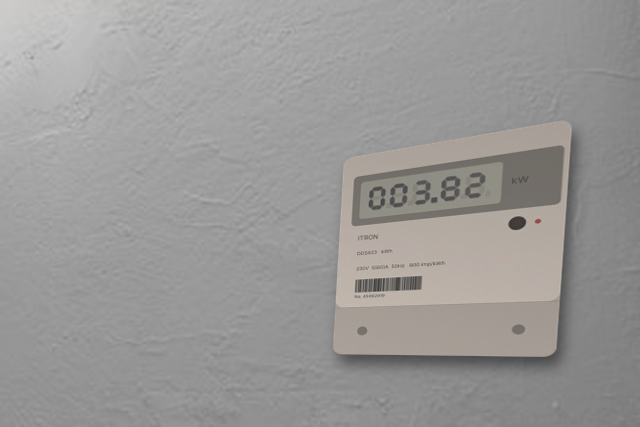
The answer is 3.82 kW
